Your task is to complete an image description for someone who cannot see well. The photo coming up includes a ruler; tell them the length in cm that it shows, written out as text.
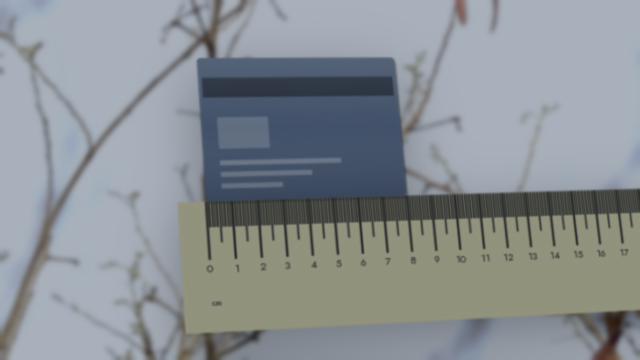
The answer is 8 cm
